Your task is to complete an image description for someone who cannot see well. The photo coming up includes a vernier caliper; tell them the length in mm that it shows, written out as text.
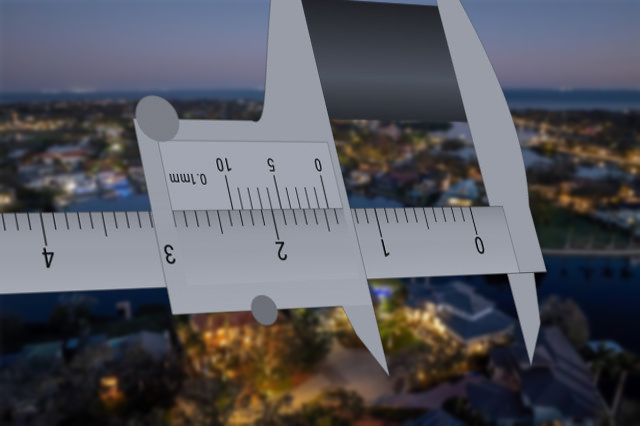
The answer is 14.6 mm
